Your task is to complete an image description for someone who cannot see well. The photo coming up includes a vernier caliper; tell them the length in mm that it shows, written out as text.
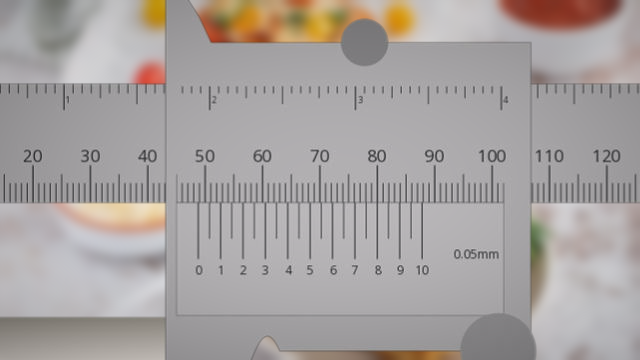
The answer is 48.8 mm
